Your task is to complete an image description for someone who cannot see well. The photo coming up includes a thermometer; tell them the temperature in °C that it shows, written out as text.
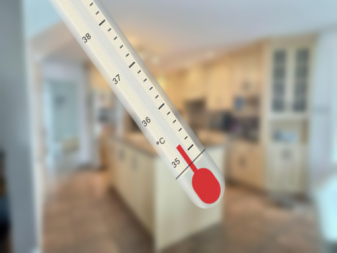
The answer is 35.2 °C
